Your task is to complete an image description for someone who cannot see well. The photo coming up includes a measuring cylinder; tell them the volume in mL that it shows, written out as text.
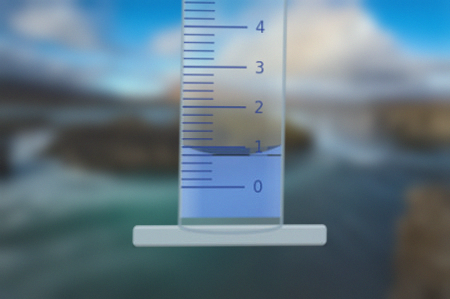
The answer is 0.8 mL
